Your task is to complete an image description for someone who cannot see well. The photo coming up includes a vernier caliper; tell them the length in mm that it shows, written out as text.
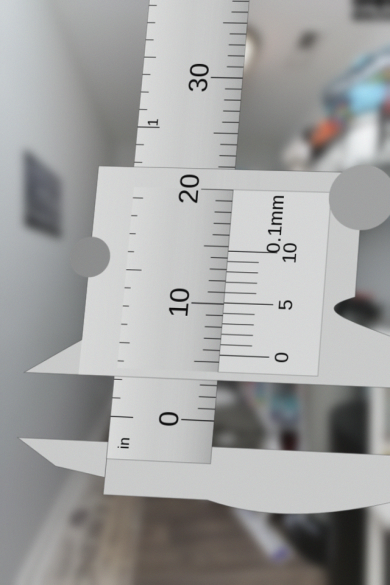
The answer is 5.6 mm
